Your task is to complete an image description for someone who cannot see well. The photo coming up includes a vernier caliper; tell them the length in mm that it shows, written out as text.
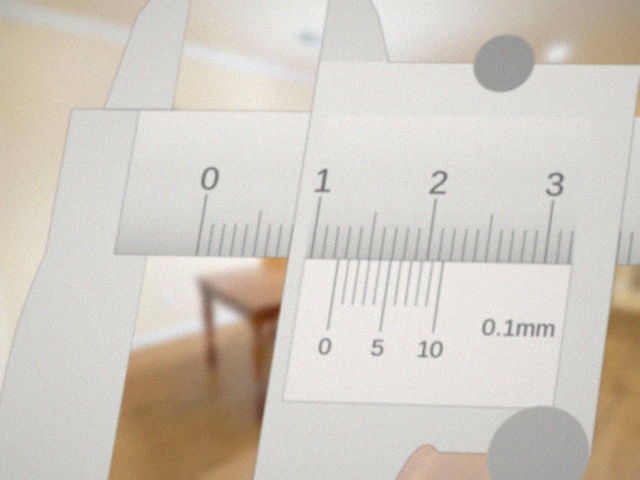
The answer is 12.4 mm
